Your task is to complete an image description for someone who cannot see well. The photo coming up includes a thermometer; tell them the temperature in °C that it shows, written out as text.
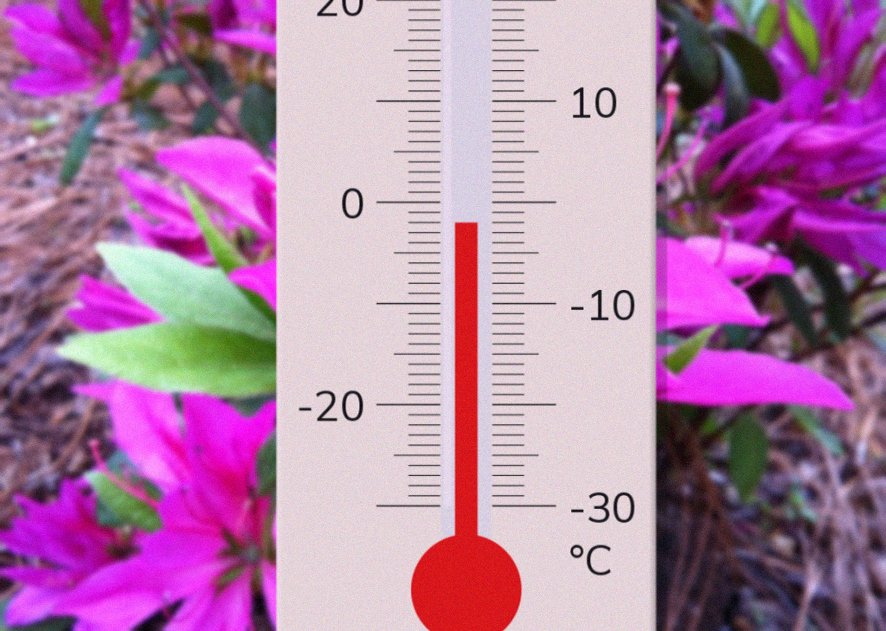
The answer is -2 °C
